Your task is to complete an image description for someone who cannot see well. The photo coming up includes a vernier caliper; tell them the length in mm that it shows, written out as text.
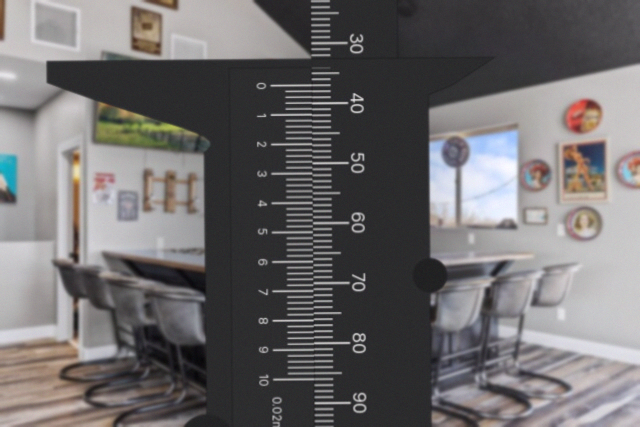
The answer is 37.0 mm
